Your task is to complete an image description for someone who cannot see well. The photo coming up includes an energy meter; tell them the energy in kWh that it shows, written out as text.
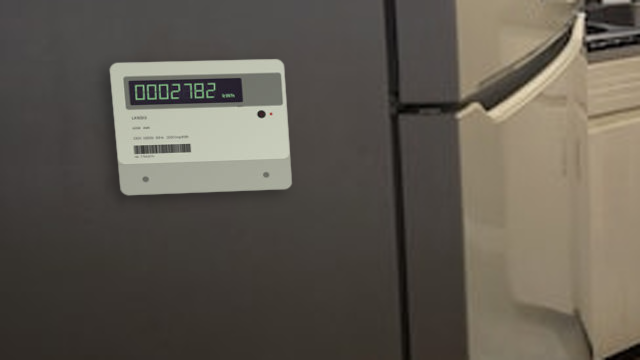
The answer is 2782 kWh
